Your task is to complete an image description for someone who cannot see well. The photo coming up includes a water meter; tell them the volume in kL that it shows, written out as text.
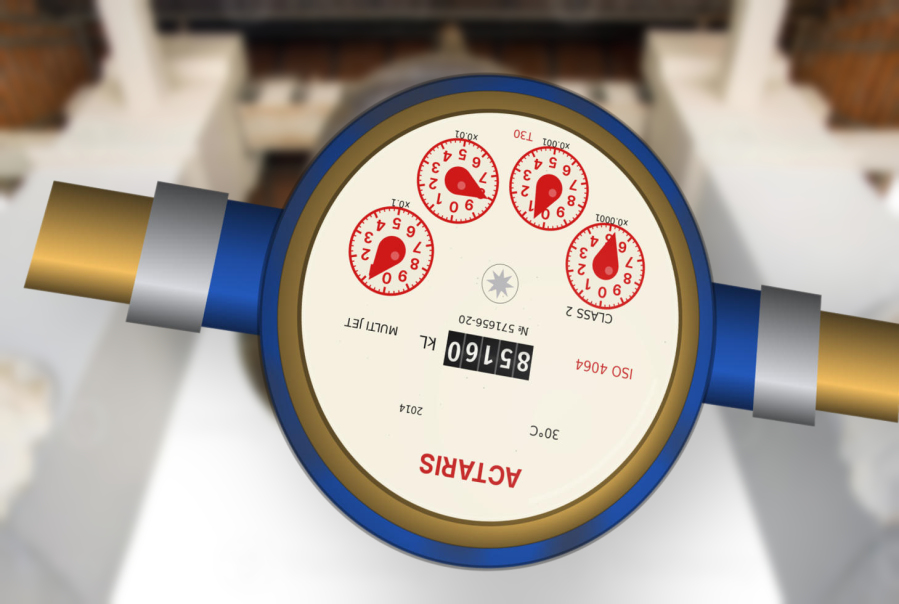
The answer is 85160.0805 kL
